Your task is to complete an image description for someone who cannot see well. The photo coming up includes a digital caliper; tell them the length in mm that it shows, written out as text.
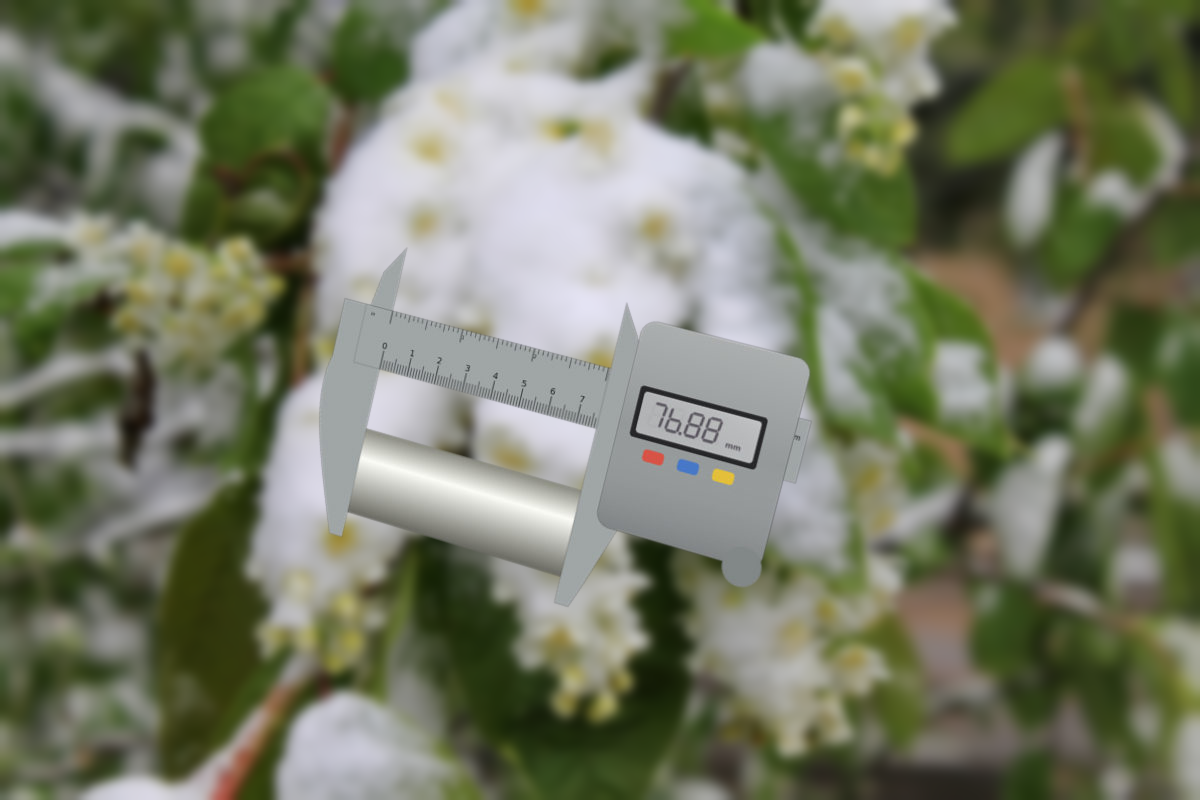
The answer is 76.88 mm
